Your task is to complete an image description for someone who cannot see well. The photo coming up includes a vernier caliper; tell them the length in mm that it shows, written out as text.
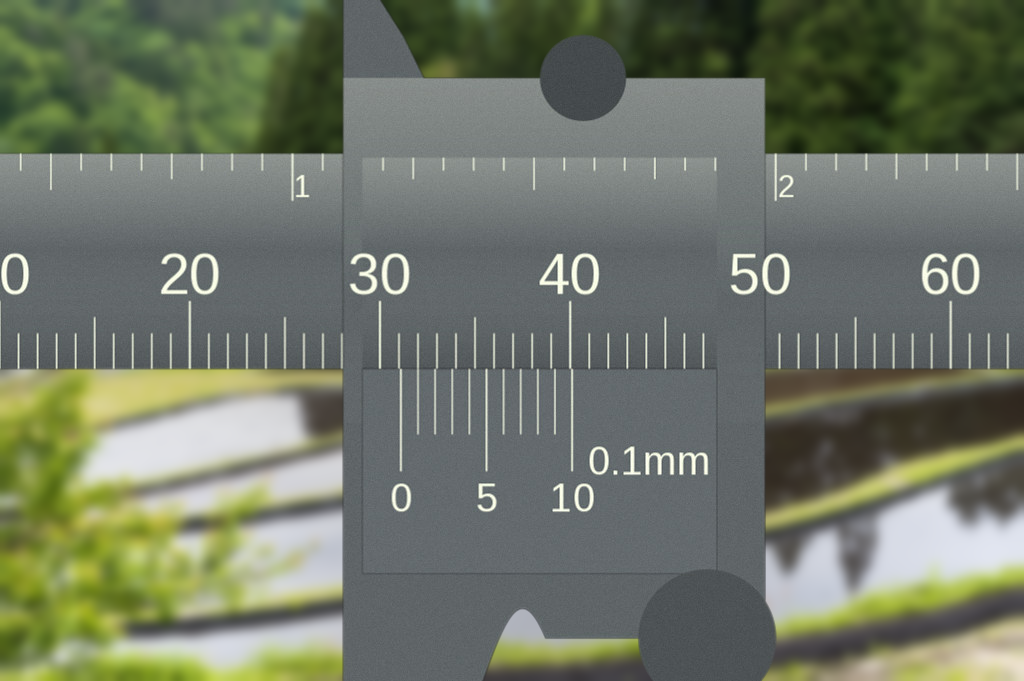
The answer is 31.1 mm
